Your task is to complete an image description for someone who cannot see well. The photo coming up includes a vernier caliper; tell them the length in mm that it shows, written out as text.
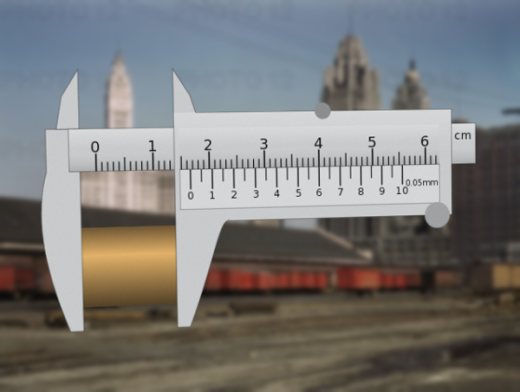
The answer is 16.6 mm
